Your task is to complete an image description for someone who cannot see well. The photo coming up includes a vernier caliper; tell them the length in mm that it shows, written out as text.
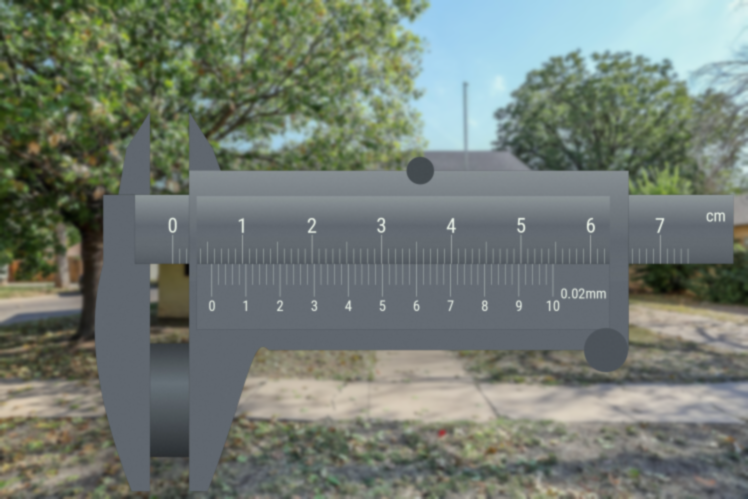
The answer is 5.6 mm
